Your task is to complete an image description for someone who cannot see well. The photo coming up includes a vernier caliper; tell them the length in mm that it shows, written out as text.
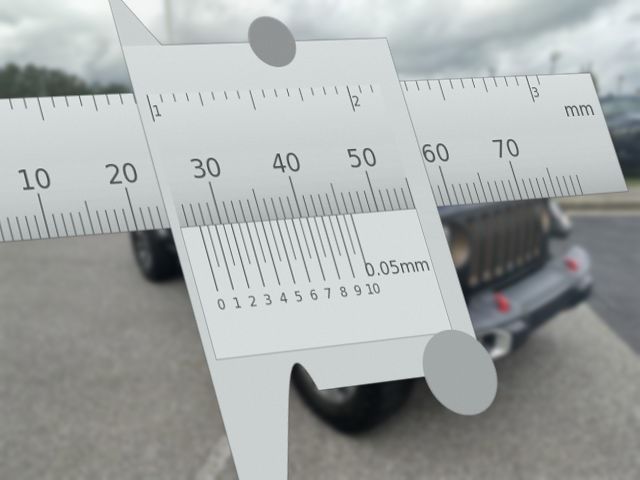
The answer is 27.4 mm
